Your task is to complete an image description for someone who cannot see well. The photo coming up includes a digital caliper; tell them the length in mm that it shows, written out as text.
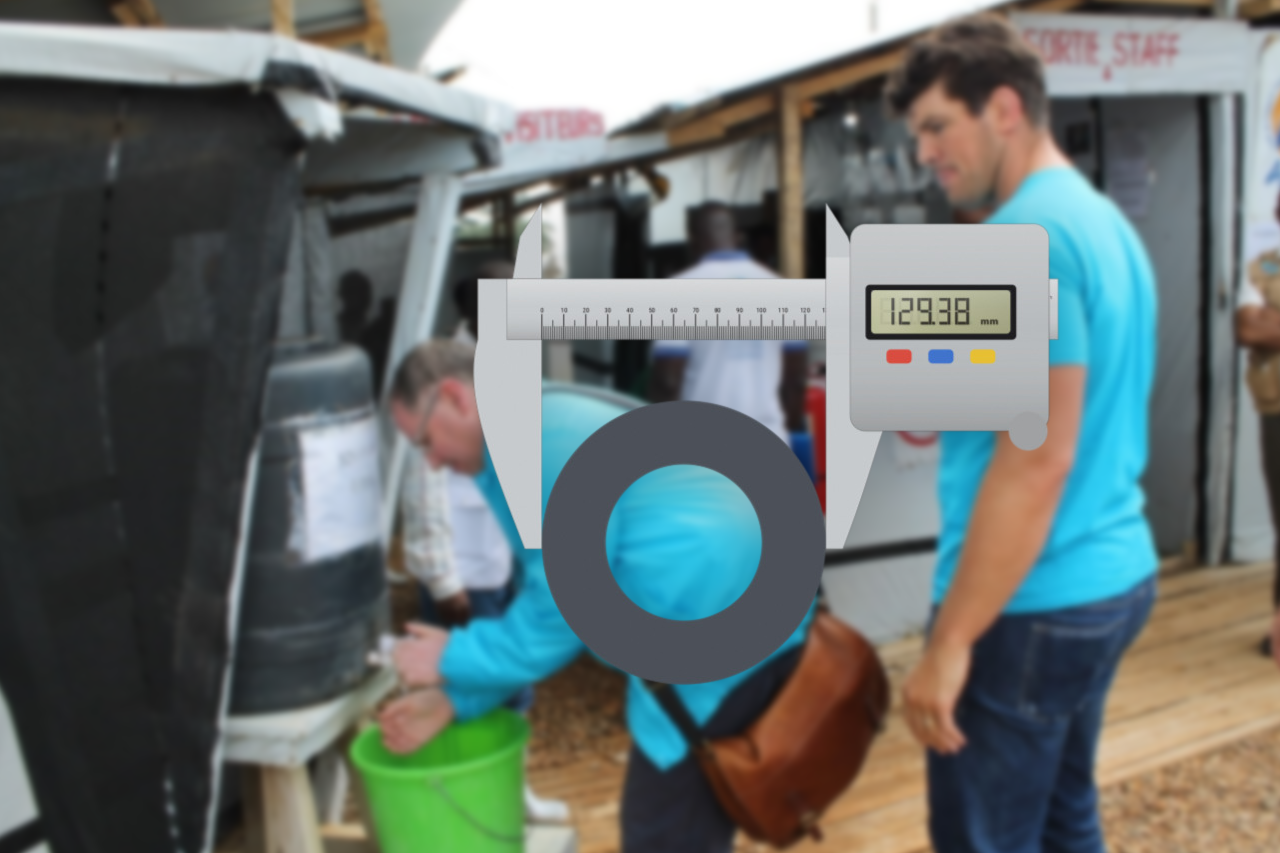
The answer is 129.38 mm
